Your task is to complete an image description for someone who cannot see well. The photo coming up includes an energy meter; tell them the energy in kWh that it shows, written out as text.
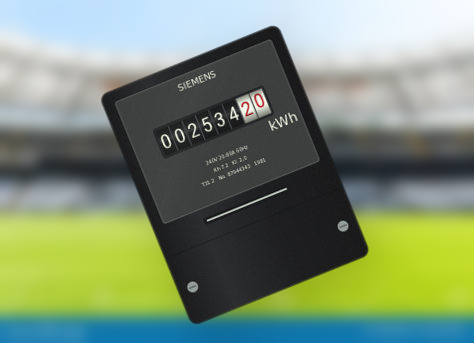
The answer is 2534.20 kWh
